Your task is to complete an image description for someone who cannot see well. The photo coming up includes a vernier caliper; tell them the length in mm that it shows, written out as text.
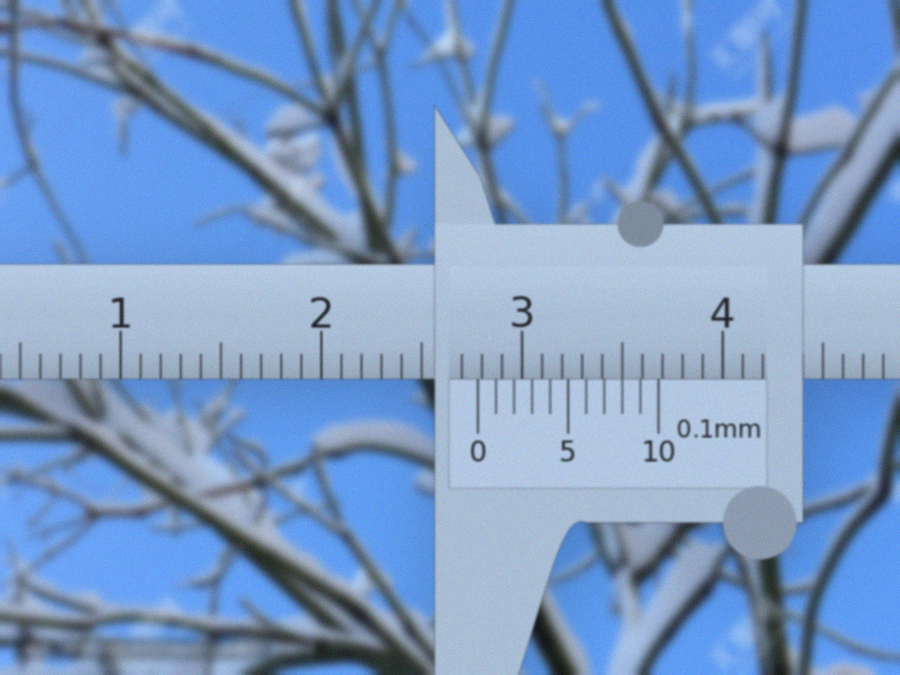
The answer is 27.8 mm
